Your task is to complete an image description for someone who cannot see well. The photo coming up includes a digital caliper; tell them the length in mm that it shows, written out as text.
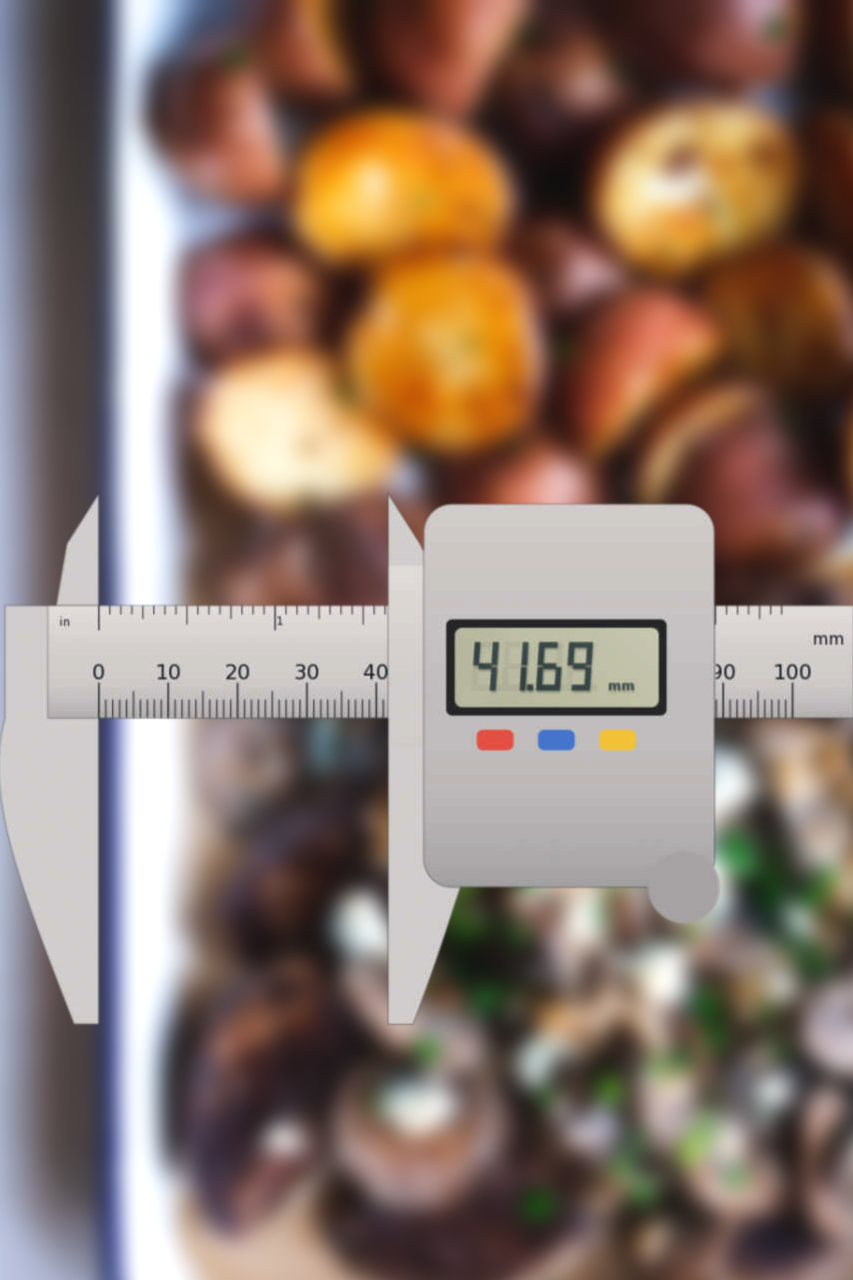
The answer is 41.69 mm
